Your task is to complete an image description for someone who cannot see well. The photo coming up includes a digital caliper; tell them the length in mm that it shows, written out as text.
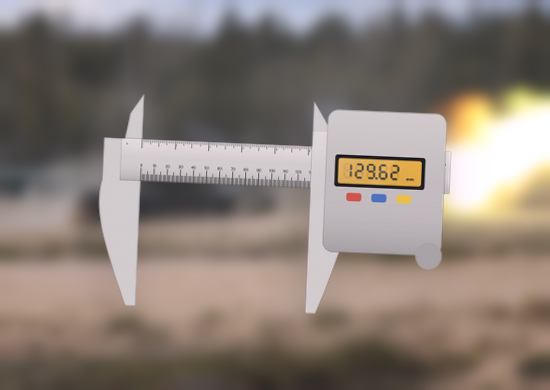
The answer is 129.62 mm
